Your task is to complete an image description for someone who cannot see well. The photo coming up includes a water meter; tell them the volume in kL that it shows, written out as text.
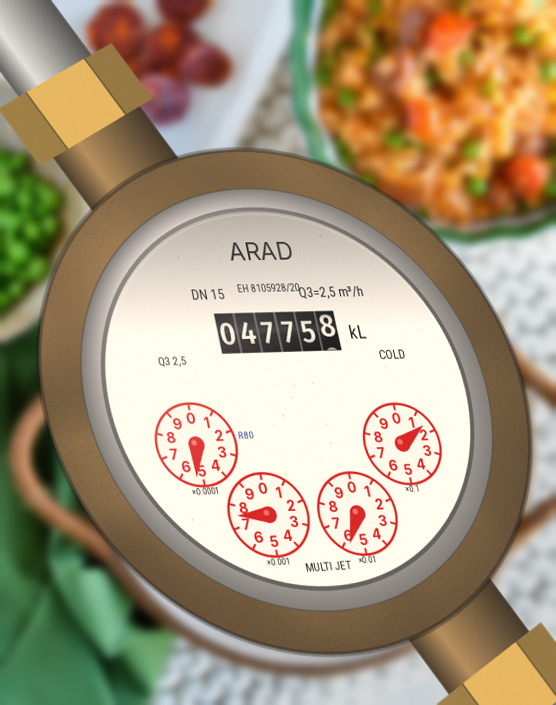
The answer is 47758.1575 kL
